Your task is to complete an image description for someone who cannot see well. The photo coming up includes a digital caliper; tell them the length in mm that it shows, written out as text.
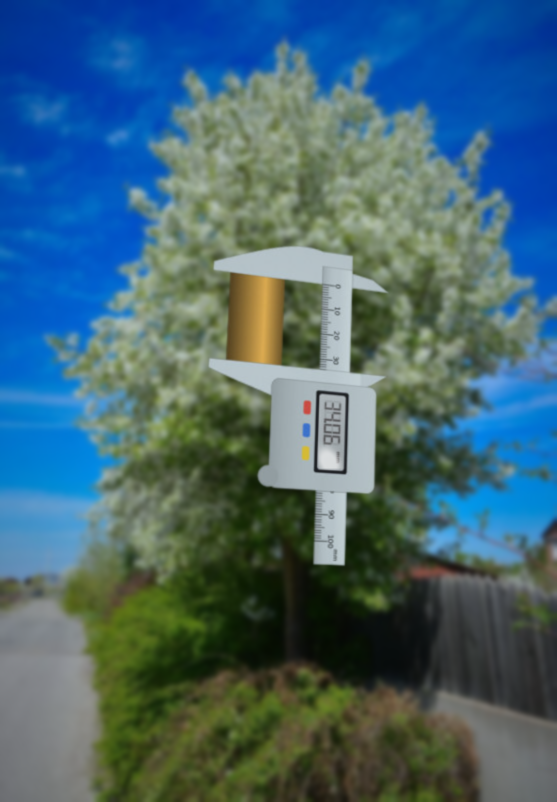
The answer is 34.06 mm
